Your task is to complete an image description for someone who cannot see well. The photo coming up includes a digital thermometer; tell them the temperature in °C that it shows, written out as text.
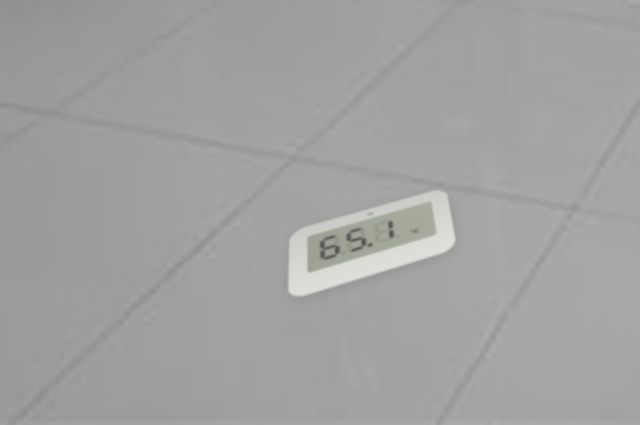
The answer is 65.1 °C
